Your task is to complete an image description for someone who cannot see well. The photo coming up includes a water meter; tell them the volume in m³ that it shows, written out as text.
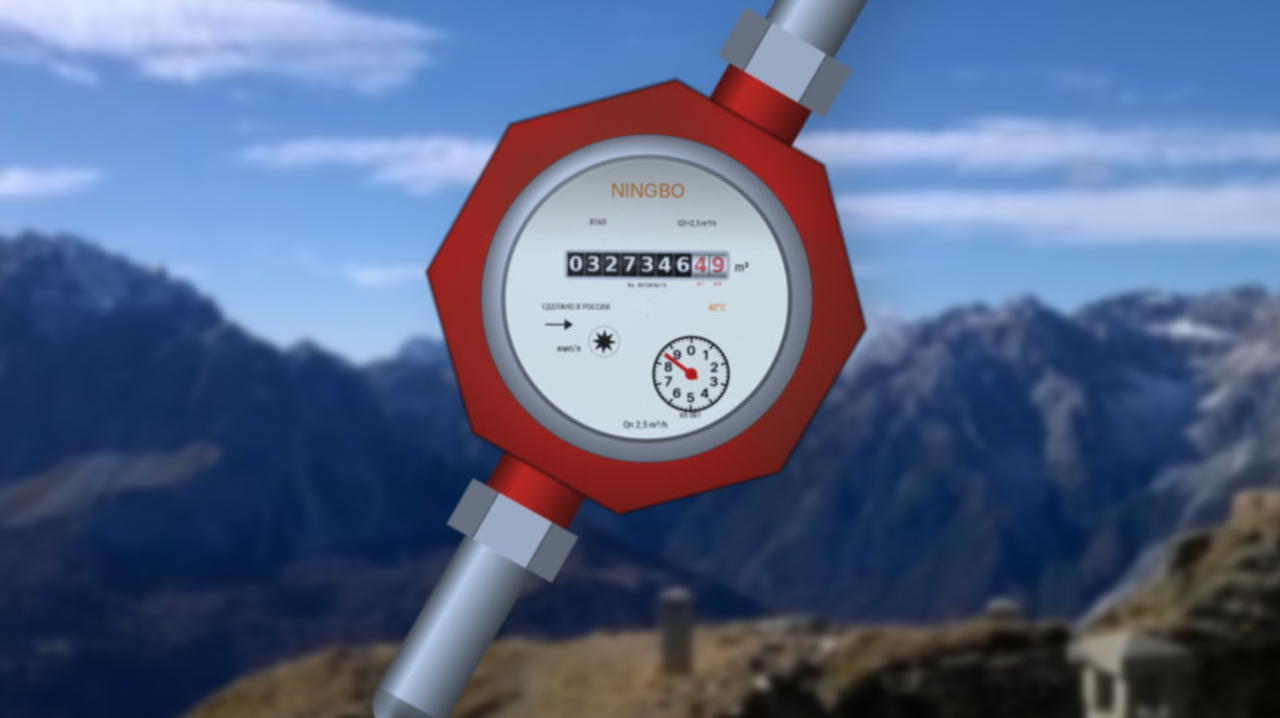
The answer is 327346.498 m³
